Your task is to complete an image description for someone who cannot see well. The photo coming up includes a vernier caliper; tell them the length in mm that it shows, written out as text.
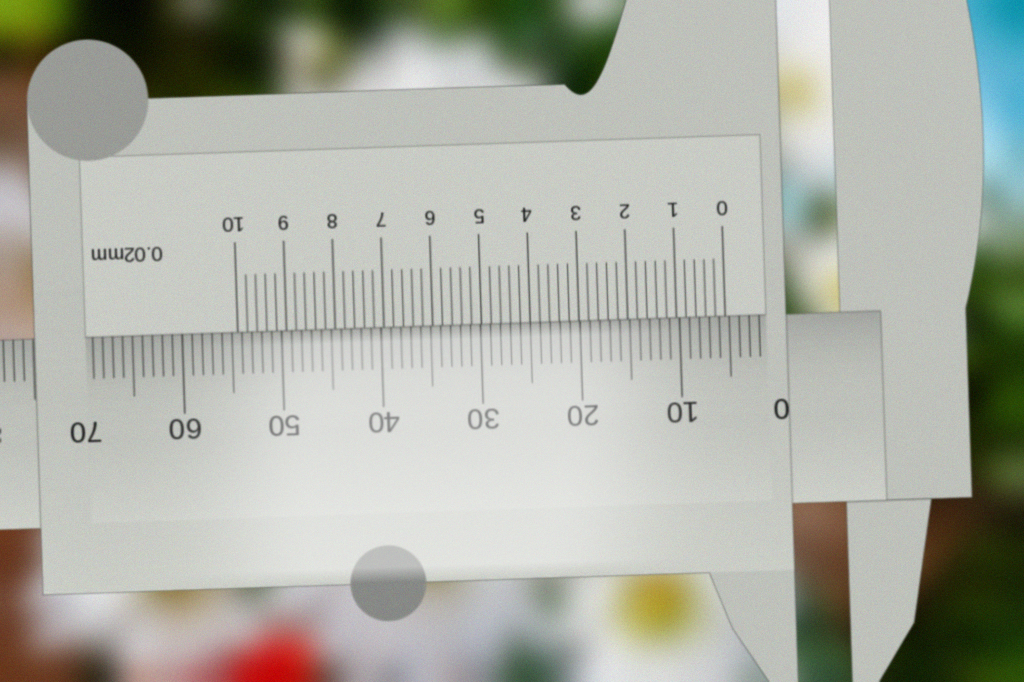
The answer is 5.4 mm
